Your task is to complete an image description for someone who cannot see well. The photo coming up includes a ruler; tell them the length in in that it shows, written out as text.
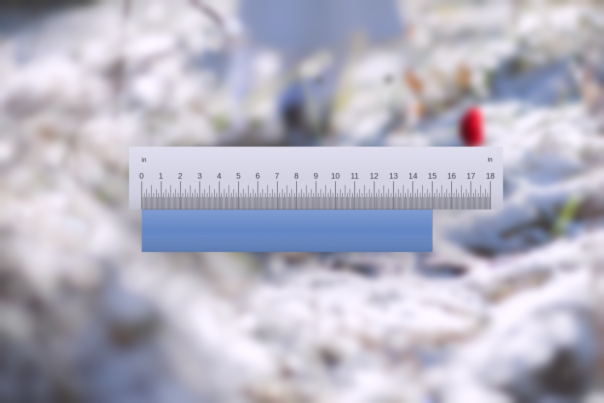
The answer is 15 in
